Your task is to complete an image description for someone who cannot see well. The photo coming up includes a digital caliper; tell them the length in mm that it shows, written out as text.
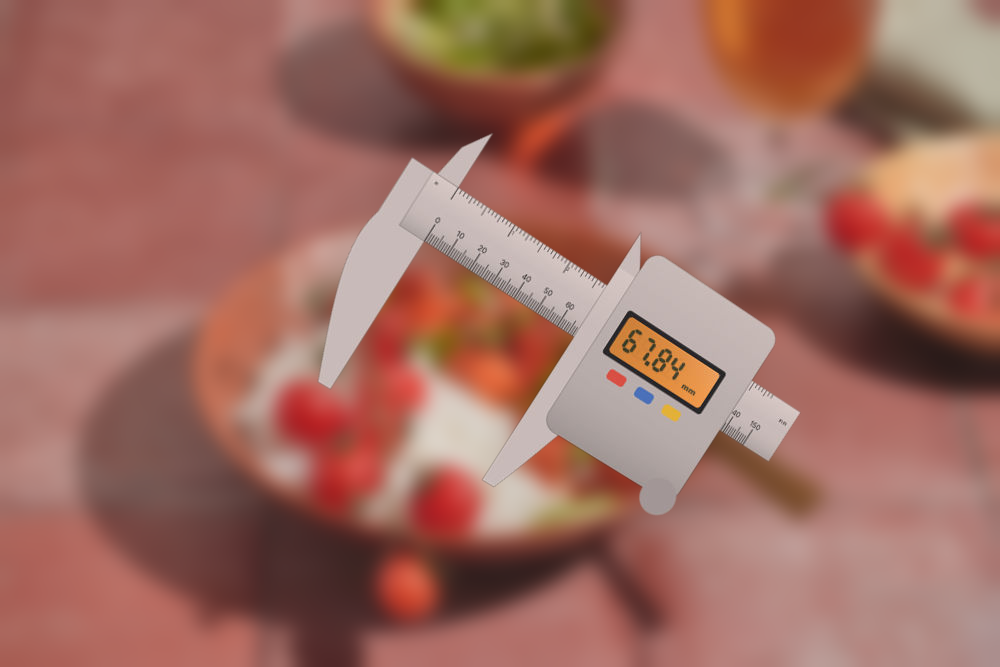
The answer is 67.84 mm
